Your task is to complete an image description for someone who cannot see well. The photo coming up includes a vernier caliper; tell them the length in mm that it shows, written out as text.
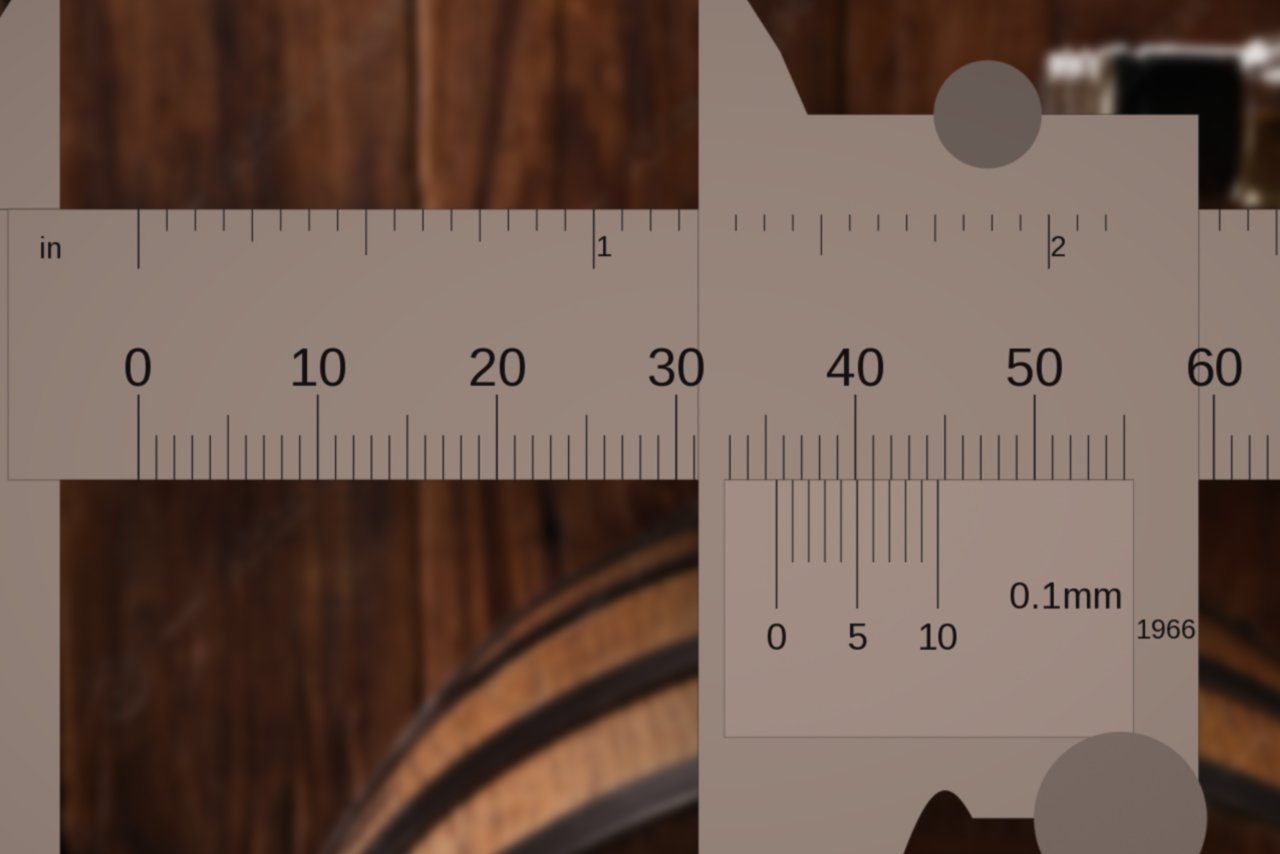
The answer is 35.6 mm
